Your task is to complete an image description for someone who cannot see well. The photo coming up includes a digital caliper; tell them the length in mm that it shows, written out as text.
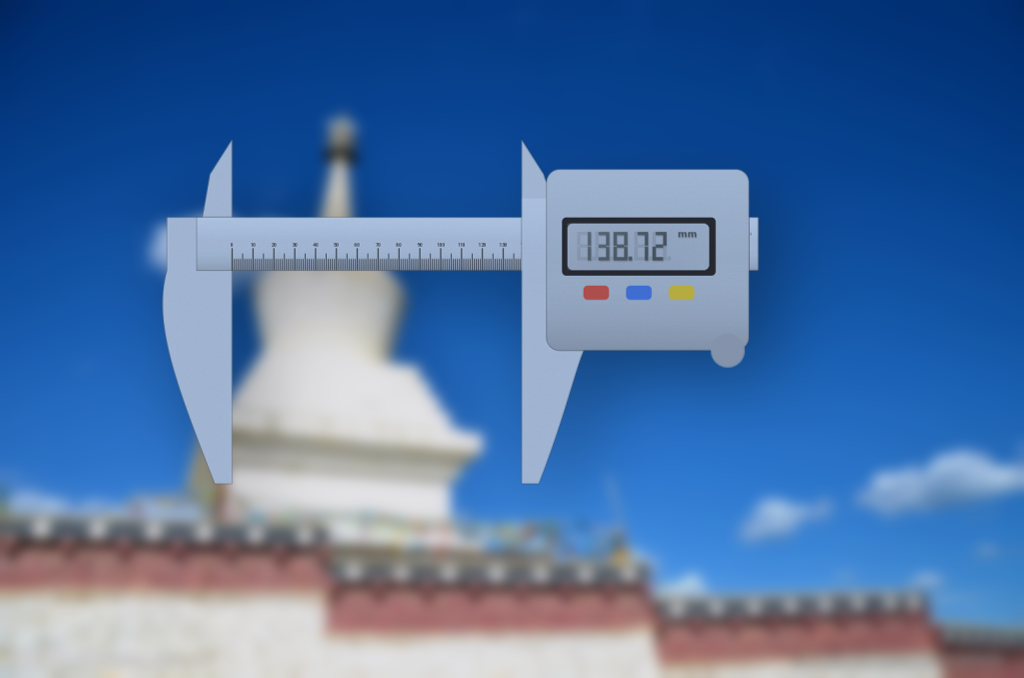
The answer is 138.72 mm
